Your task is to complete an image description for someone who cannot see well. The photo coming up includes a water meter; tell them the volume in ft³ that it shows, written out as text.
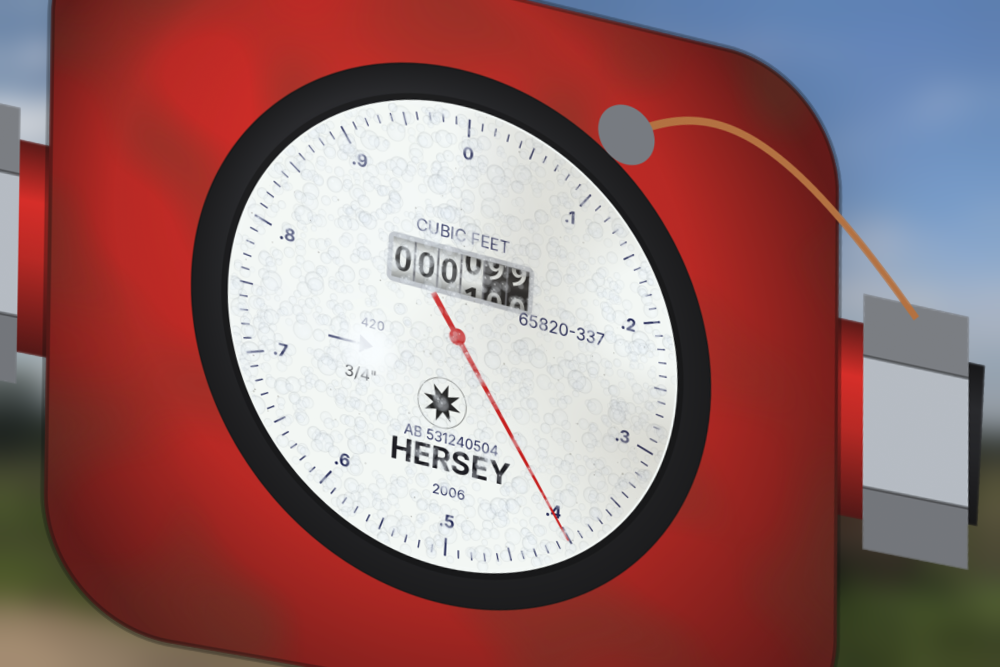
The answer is 99.40 ft³
